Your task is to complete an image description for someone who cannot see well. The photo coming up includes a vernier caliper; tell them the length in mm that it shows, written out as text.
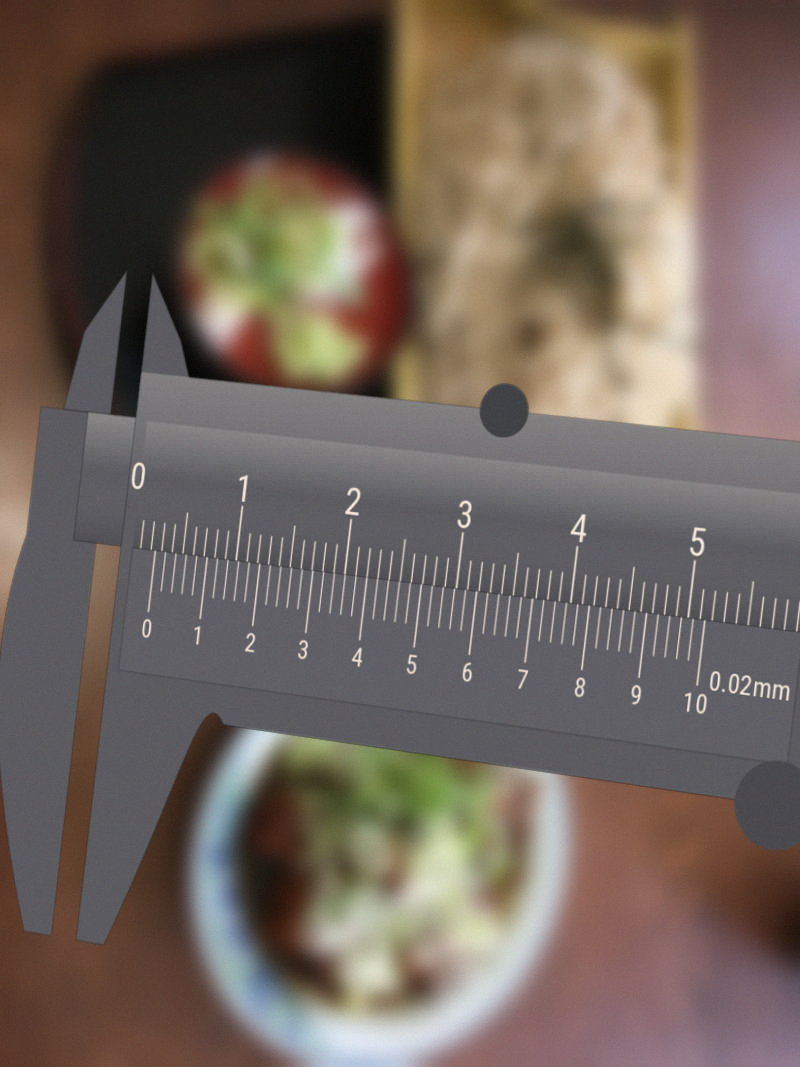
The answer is 2.4 mm
